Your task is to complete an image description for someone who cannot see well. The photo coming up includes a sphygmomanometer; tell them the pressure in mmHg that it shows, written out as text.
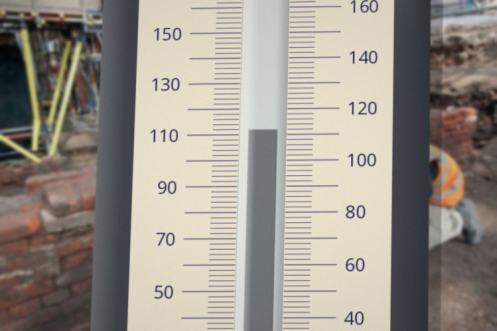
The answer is 112 mmHg
